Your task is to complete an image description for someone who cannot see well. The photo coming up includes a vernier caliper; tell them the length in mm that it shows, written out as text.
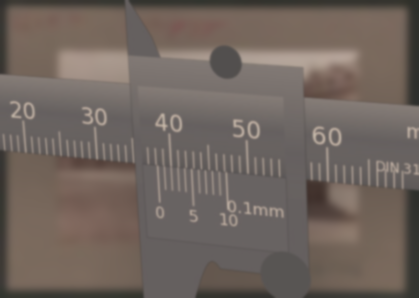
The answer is 38.2 mm
